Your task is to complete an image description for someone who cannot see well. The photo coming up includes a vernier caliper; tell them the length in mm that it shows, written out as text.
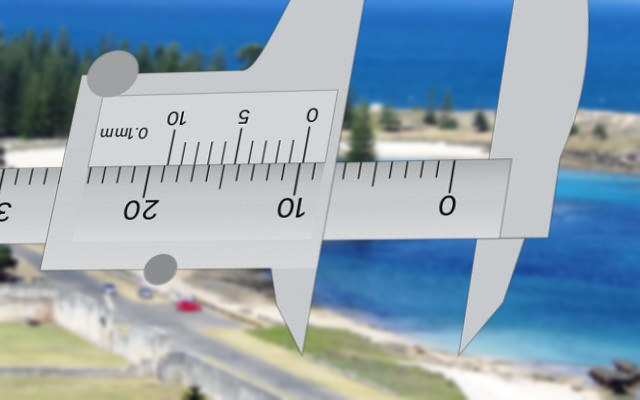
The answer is 9.8 mm
